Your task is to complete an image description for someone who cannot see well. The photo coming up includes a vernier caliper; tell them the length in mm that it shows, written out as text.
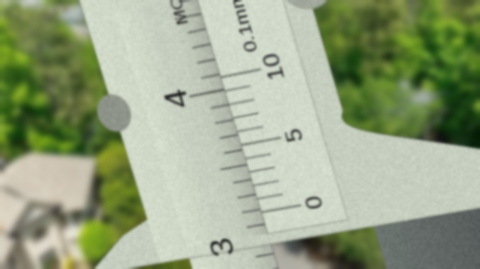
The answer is 31.8 mm
